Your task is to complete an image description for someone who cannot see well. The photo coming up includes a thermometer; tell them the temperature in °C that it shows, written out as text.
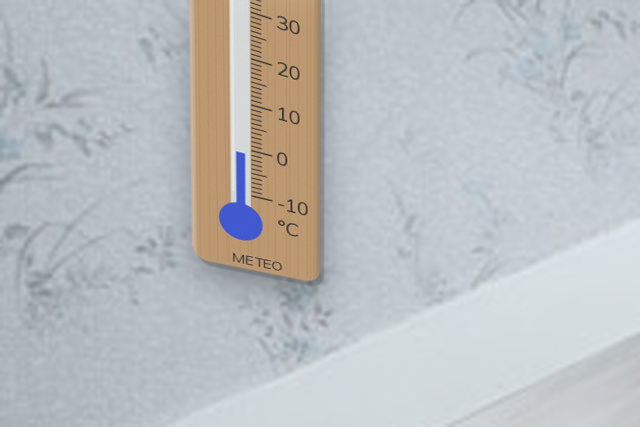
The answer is -1 °C
